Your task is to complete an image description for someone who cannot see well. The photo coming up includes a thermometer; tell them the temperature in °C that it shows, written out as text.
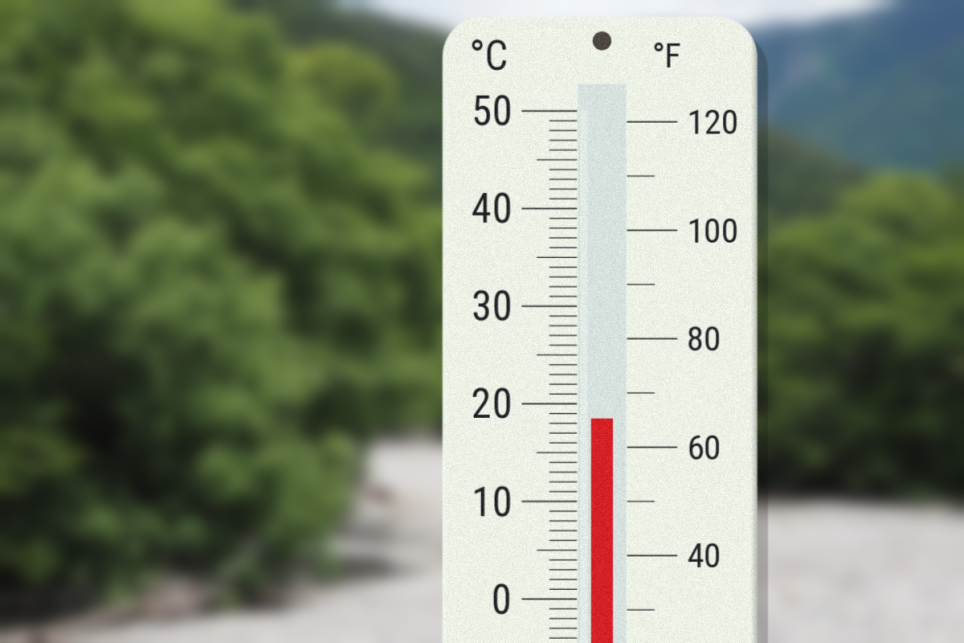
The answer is 18.5 °C
